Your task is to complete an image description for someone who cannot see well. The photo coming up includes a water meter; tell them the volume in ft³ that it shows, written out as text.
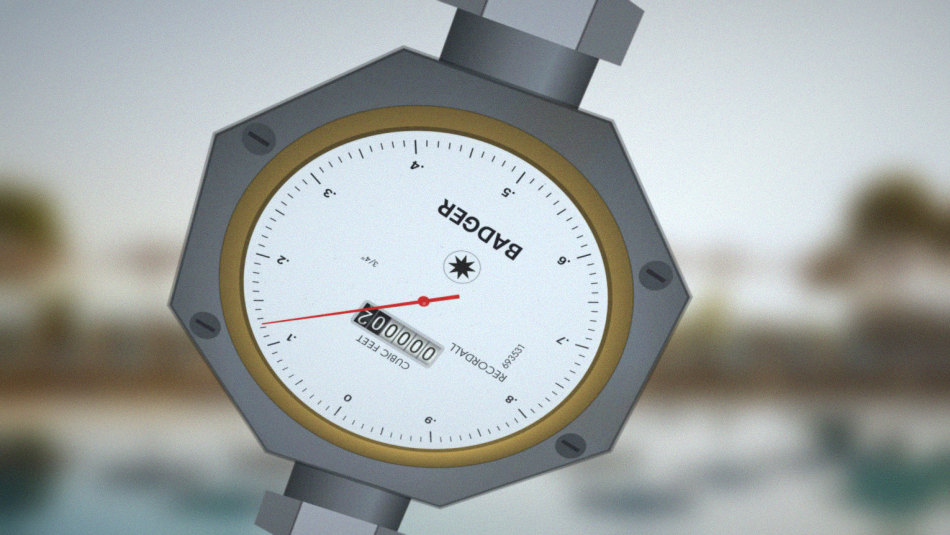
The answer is 2.12 ft³
